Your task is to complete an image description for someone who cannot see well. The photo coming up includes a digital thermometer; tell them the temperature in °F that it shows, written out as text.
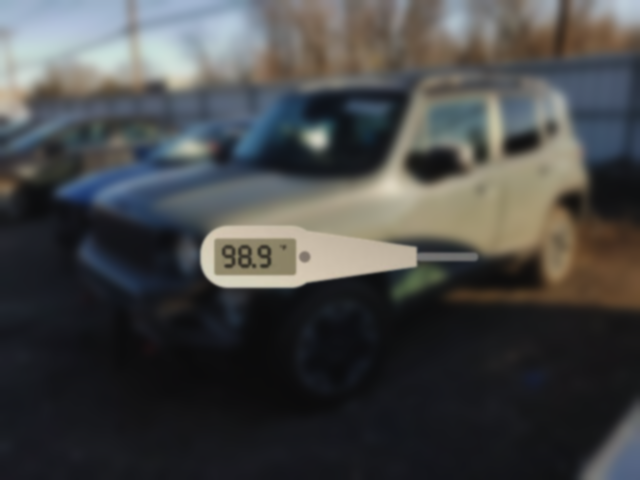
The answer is 98.9 °F
